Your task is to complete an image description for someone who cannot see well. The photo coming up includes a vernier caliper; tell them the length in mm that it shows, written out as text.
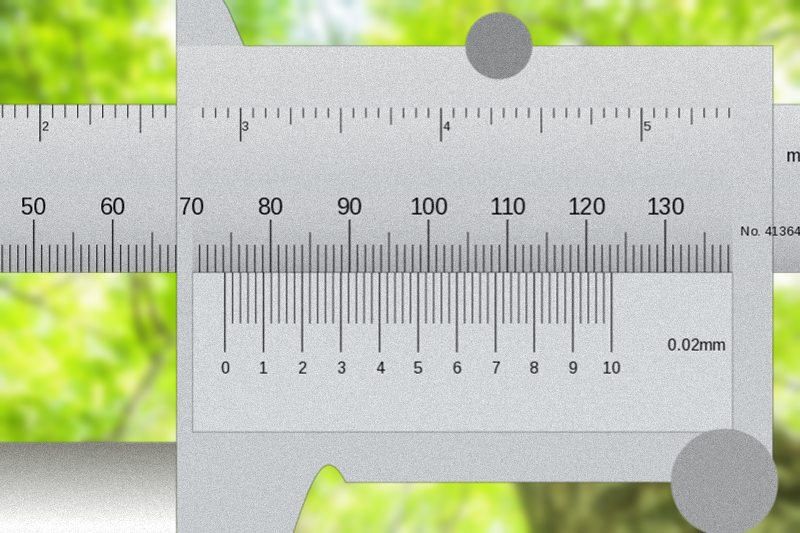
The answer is 74.2 mm
